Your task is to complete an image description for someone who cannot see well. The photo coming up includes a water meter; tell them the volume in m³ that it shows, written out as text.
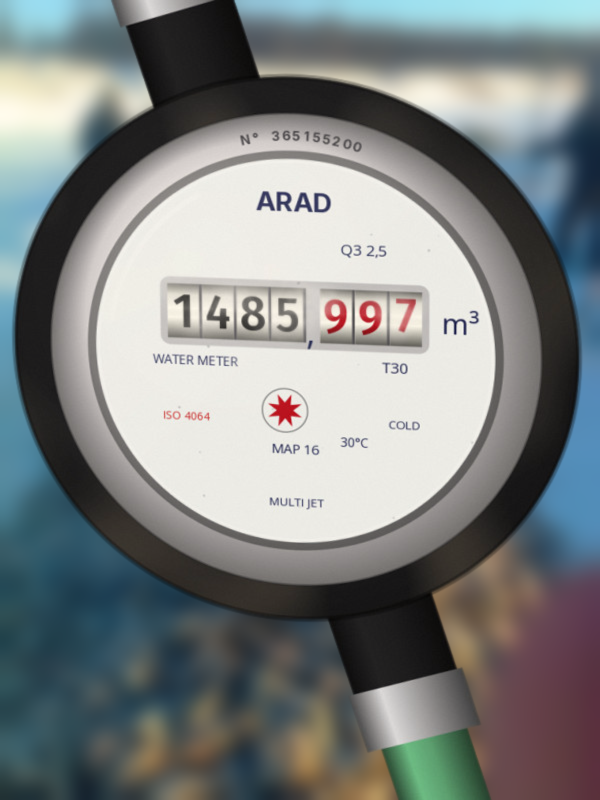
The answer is 1485.997 m³
